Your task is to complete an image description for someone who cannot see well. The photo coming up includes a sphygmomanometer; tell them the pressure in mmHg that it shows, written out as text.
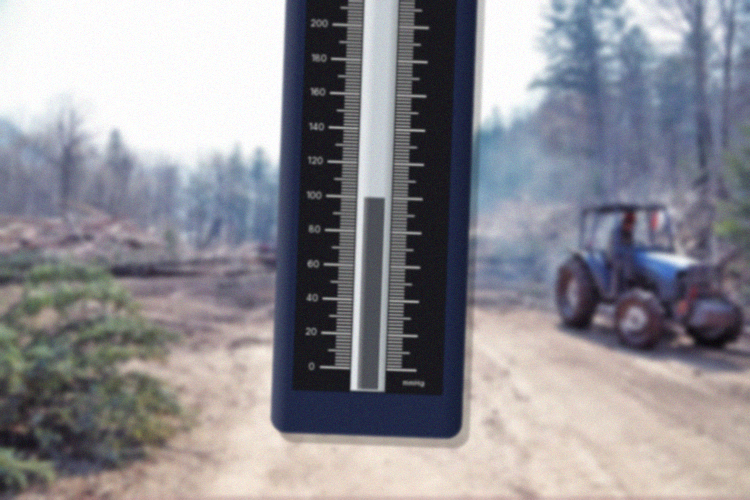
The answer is 100 mmHg
